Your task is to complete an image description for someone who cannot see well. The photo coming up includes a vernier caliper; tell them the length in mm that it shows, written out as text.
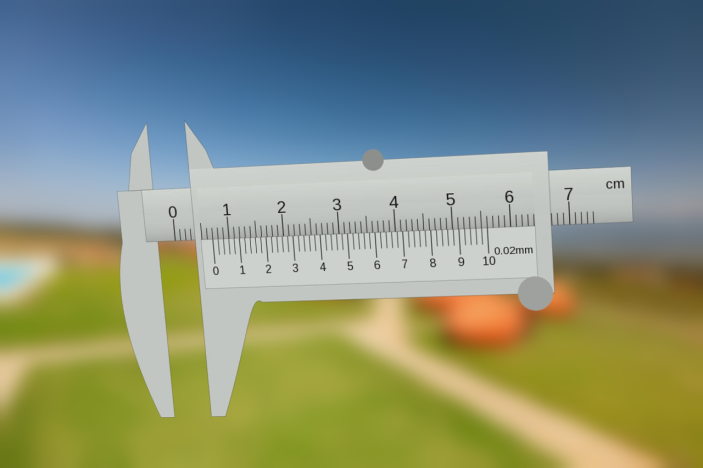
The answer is 7.0 mm
